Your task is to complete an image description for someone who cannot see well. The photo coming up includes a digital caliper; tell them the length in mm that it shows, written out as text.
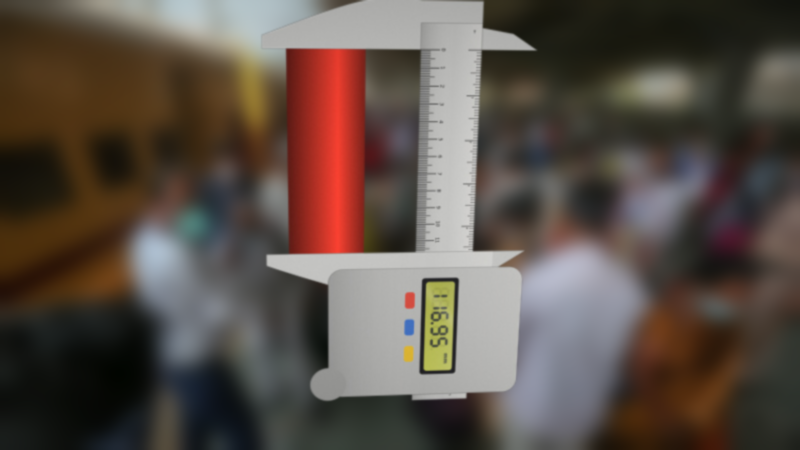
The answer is 116.95 mm
